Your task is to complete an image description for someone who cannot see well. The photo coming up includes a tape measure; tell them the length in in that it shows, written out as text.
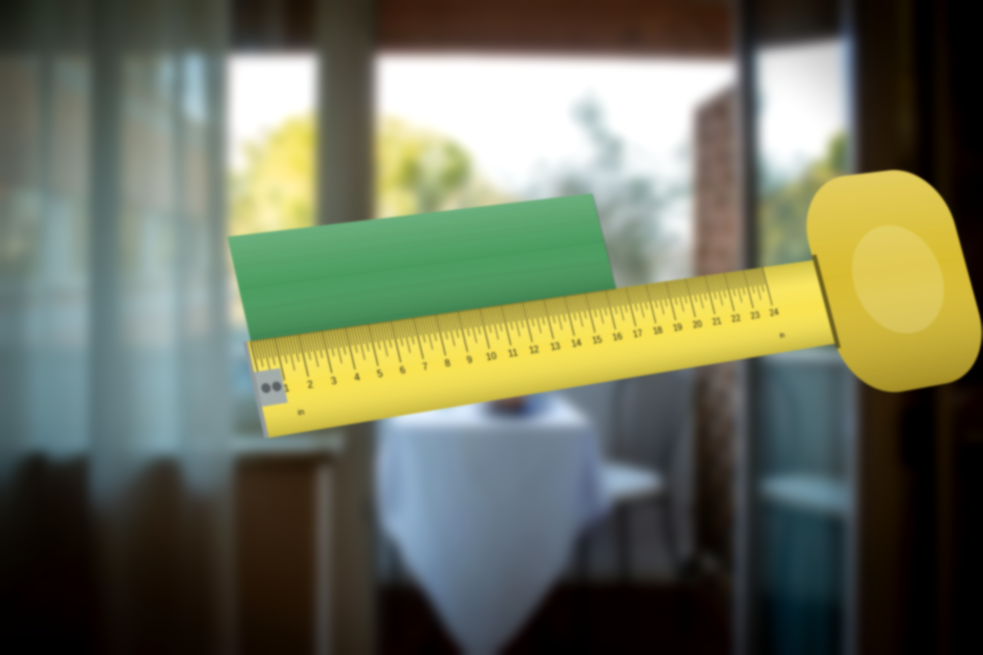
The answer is 16.5 in
